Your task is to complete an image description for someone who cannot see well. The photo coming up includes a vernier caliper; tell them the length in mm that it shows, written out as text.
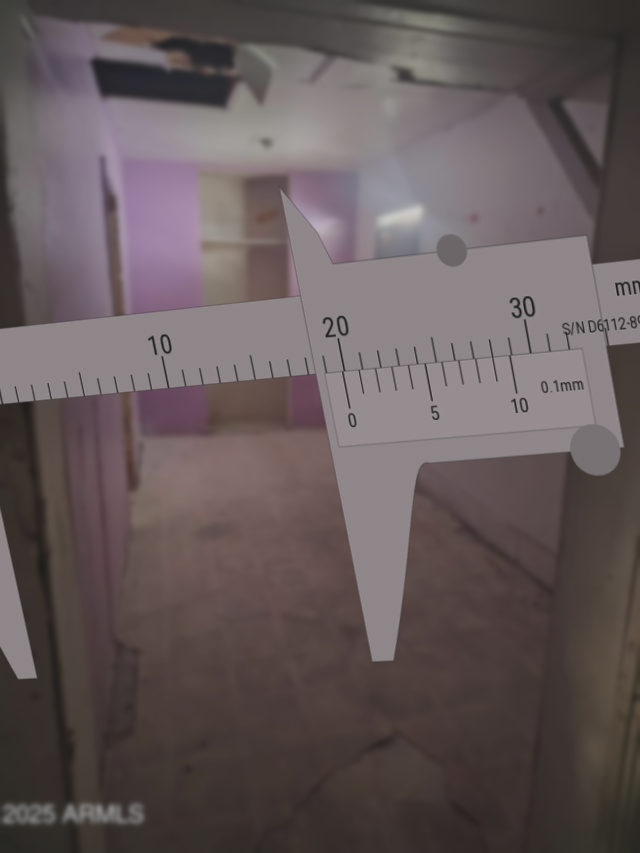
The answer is 19.9 mm
